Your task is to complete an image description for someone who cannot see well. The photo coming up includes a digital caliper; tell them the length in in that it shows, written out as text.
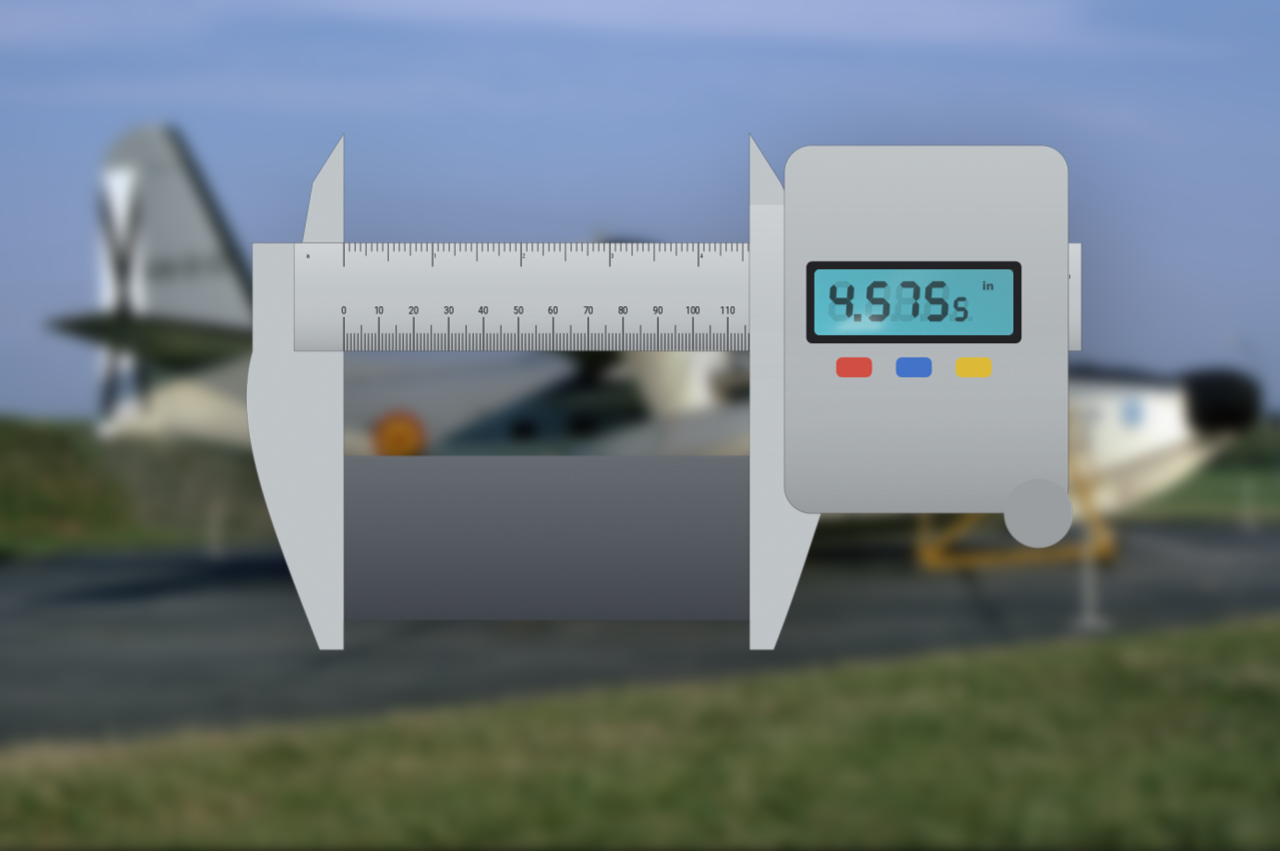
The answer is 4.5755 in
